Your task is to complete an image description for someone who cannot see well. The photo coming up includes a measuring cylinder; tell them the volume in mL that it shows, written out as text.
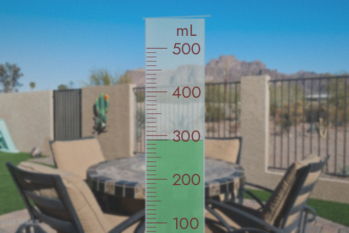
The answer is 290 mL
